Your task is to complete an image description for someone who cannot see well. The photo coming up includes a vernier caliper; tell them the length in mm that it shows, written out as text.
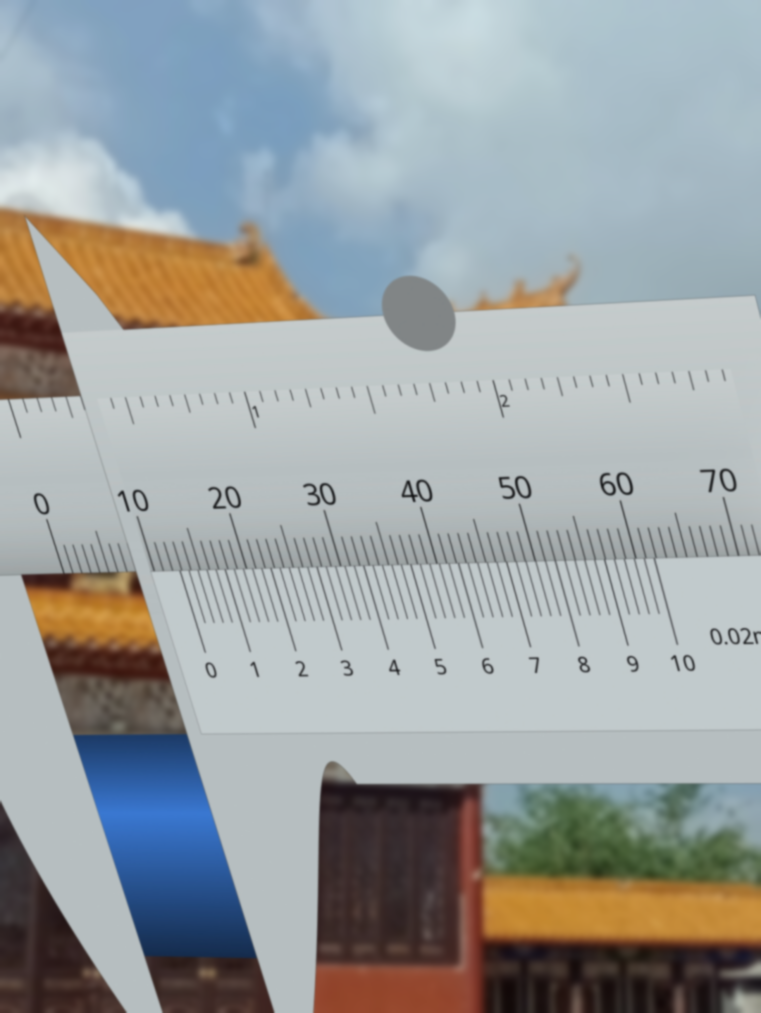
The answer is 12.8 mm
